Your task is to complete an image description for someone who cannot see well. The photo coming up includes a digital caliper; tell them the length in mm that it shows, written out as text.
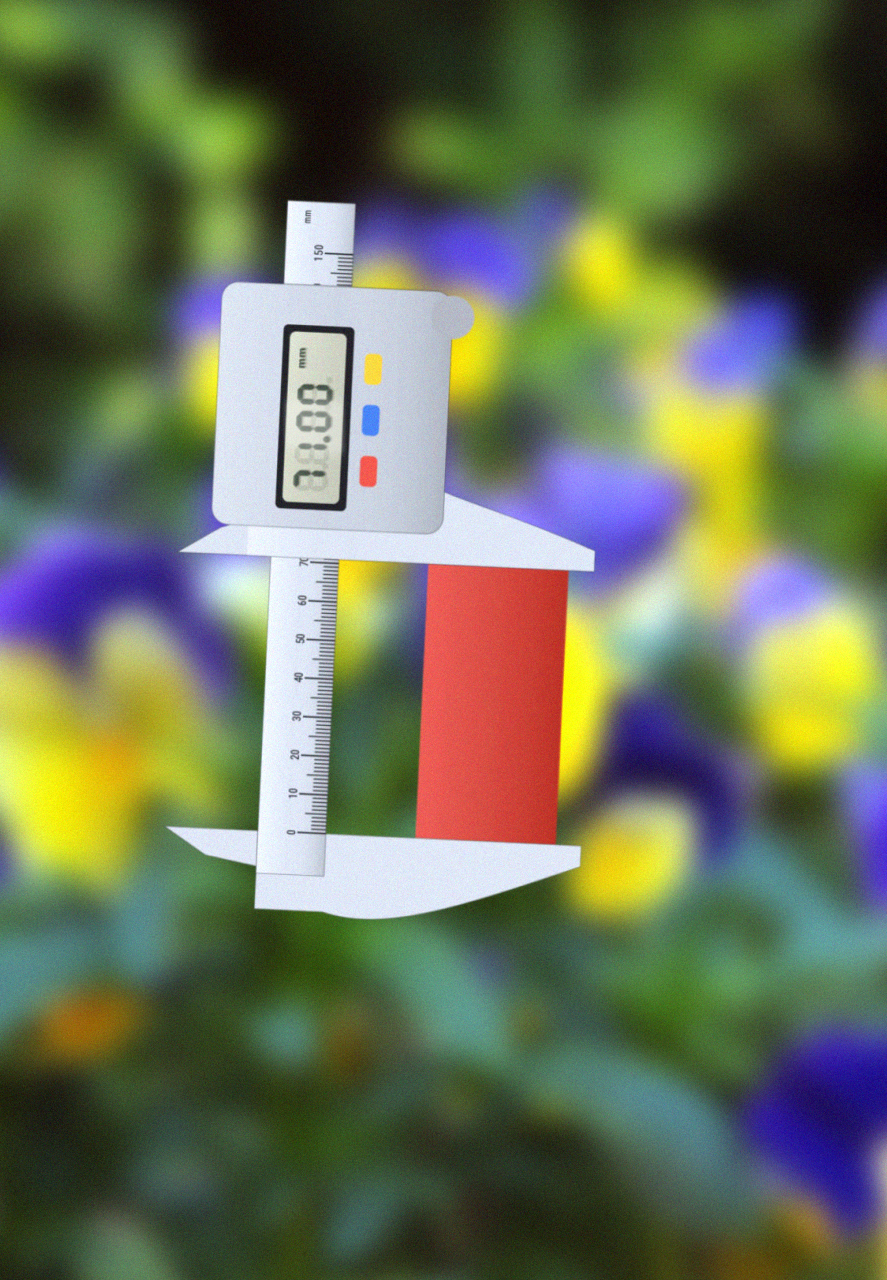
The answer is 71.00 mm
